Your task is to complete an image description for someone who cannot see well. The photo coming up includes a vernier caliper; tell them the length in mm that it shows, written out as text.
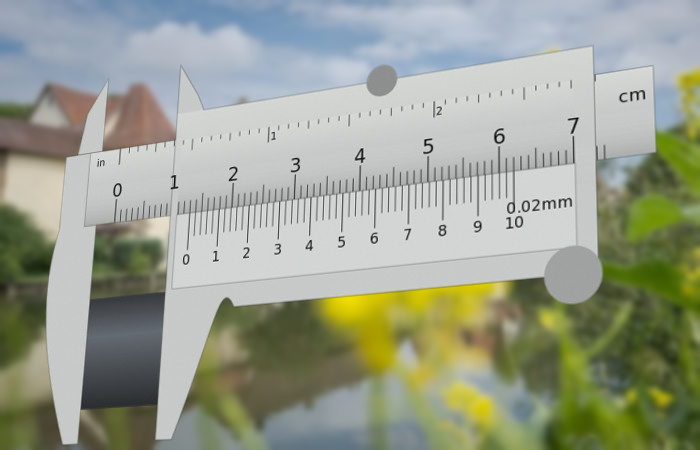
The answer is 13.0 mm
